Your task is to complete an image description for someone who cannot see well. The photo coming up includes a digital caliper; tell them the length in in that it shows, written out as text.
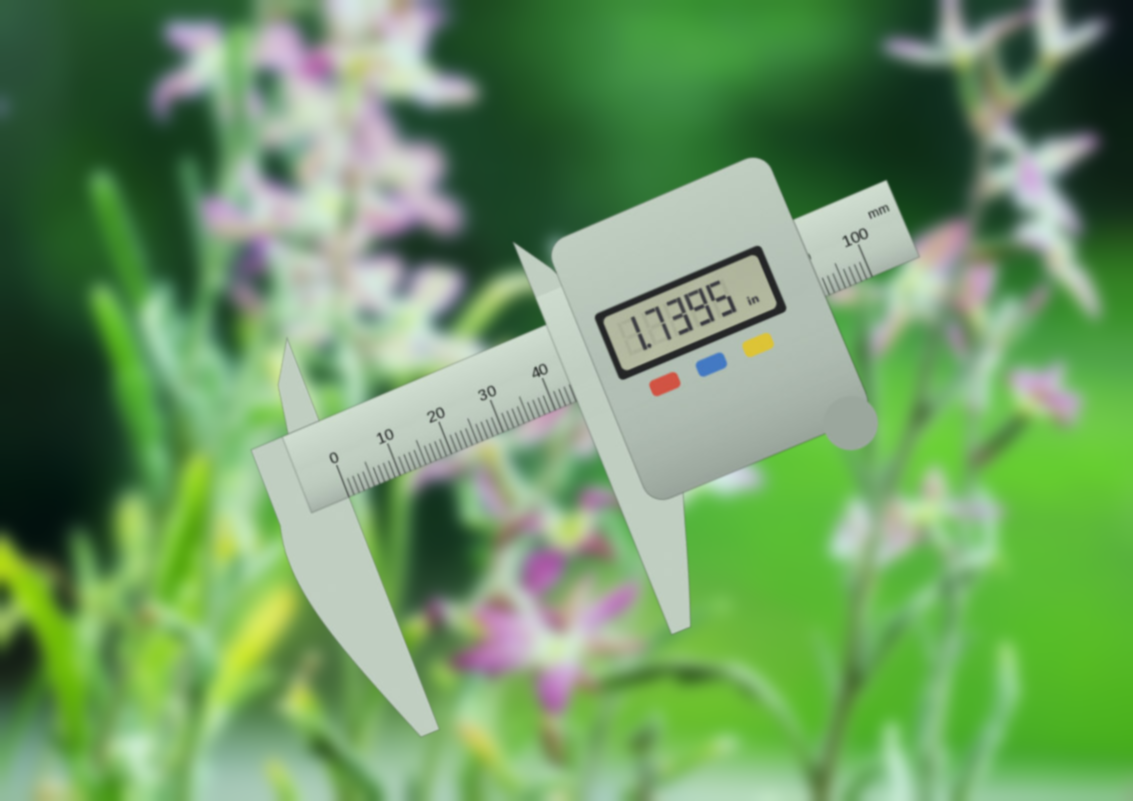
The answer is 1.7395 in
